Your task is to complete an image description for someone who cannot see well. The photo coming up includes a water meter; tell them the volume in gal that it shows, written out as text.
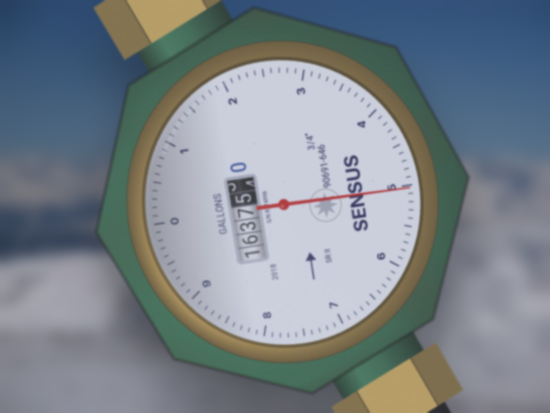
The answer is 1637535.0 gal
